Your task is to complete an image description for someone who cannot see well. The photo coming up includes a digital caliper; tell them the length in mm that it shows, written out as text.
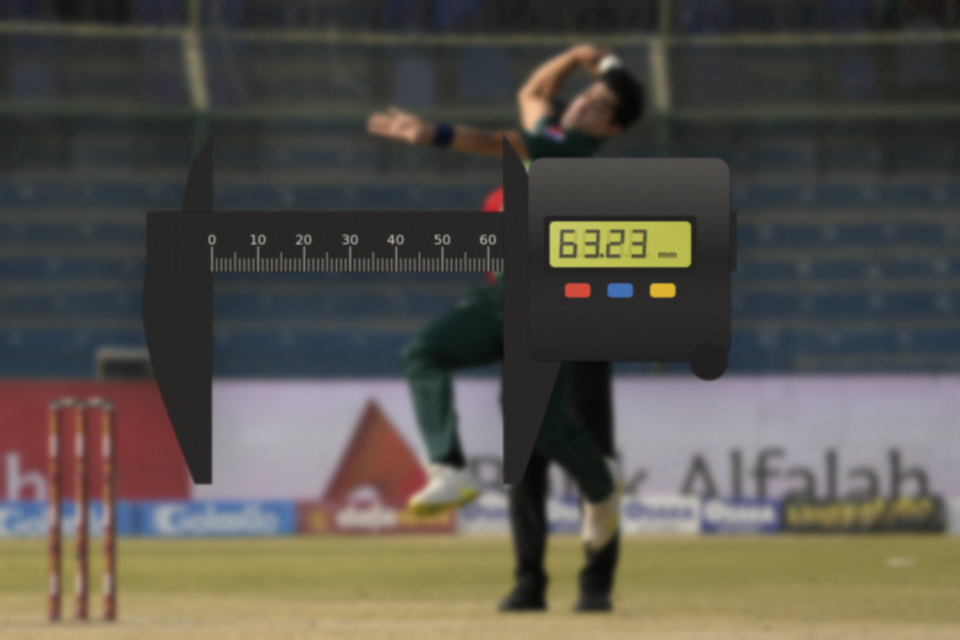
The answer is 63.23 mm
